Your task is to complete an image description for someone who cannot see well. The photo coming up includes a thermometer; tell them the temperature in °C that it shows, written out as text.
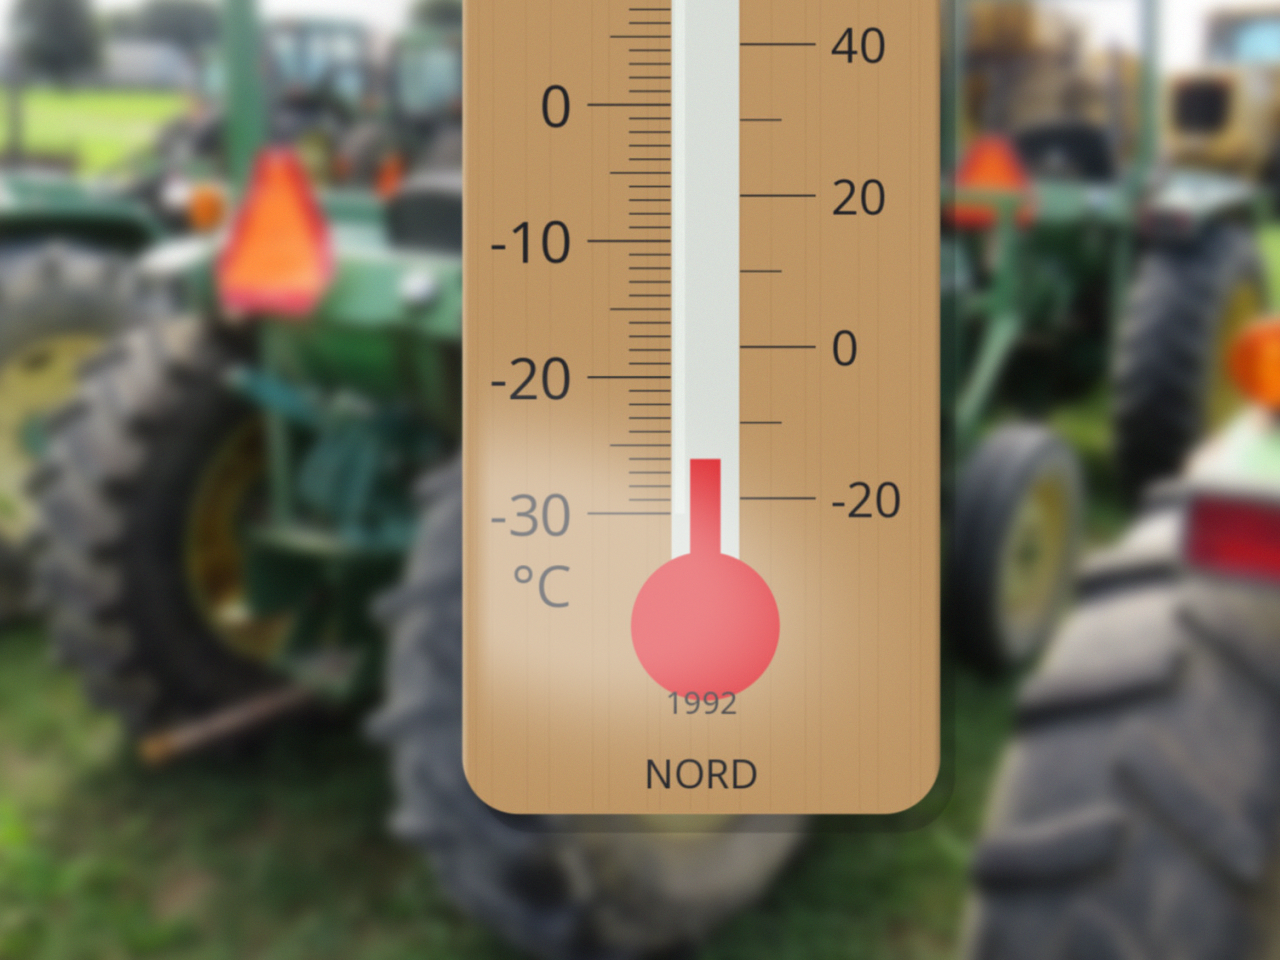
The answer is -26 °C
